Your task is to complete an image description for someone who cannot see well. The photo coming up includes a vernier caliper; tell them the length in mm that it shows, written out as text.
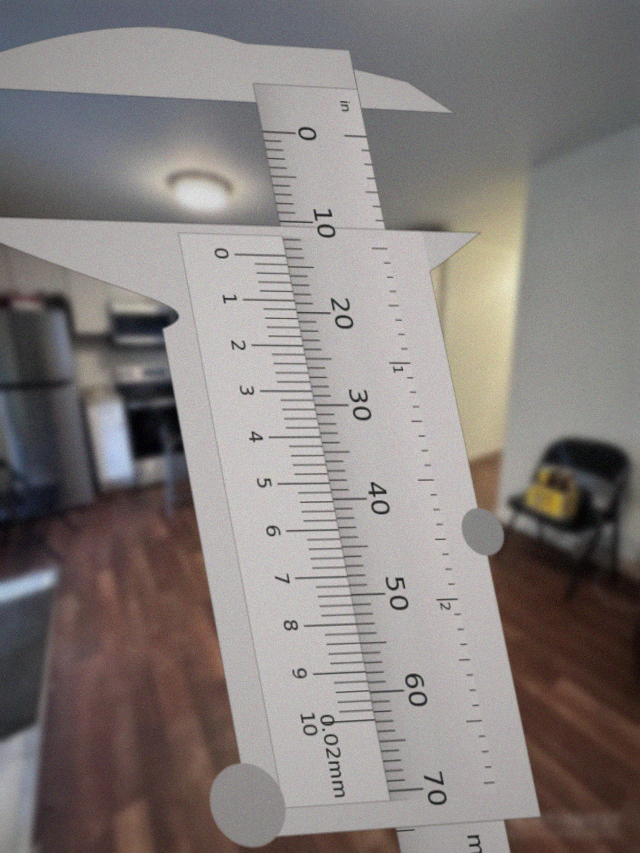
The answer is 13.8 mm
